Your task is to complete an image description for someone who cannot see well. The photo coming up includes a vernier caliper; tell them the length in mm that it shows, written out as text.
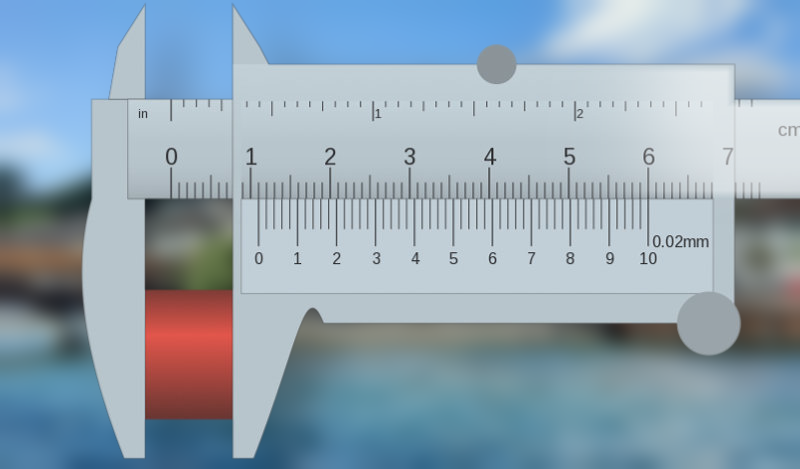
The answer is 11.0 mm
